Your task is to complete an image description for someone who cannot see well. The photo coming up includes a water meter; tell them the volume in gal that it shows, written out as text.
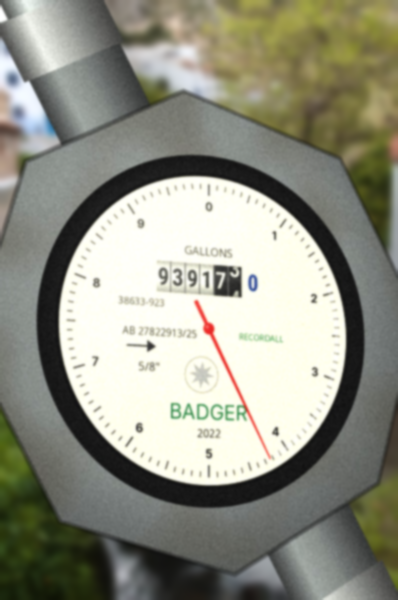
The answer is 9391734.2 gal
